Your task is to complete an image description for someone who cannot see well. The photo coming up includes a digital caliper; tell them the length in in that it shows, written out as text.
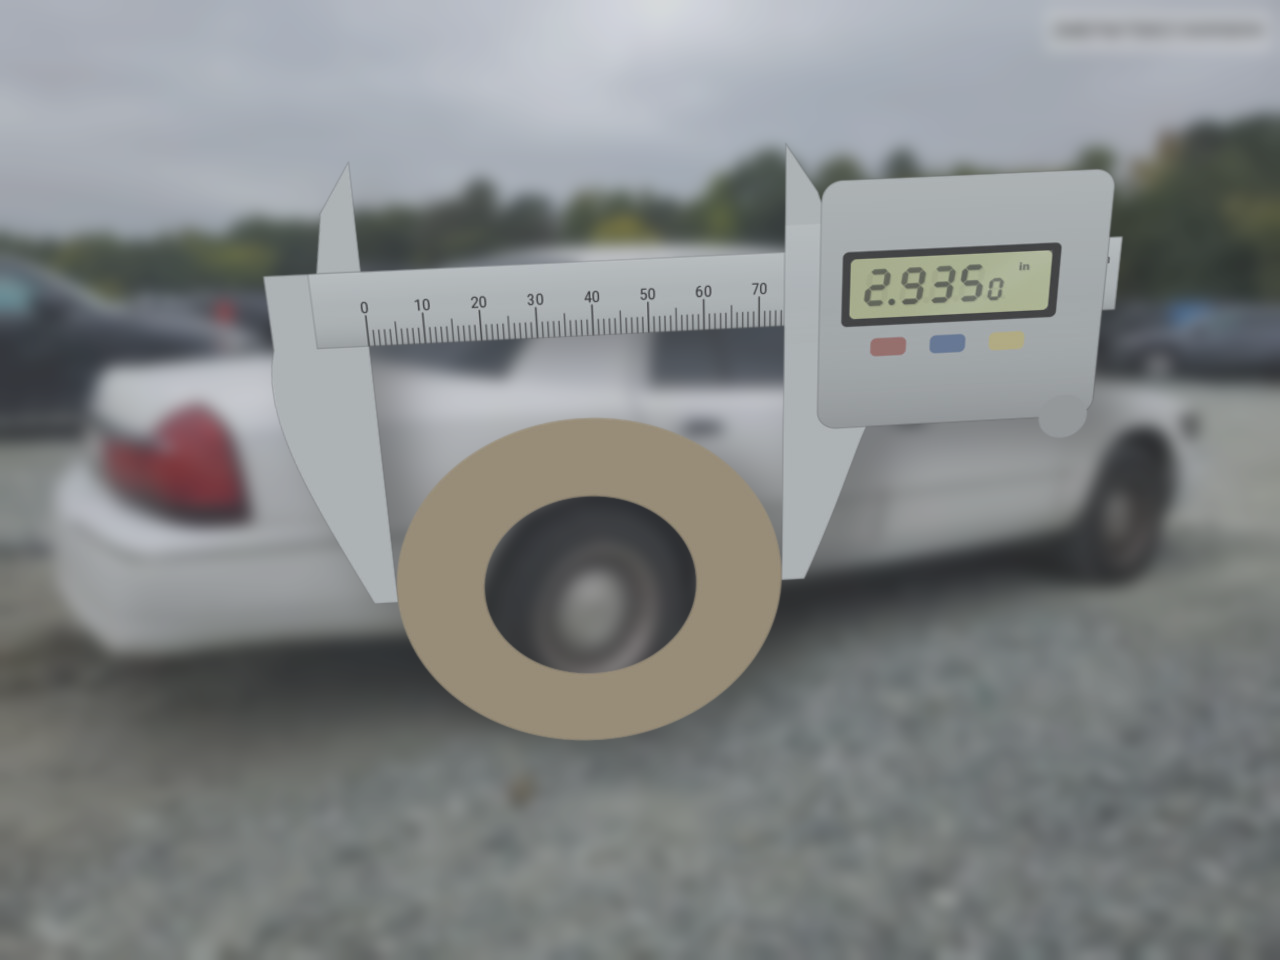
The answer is 2.9350 in
